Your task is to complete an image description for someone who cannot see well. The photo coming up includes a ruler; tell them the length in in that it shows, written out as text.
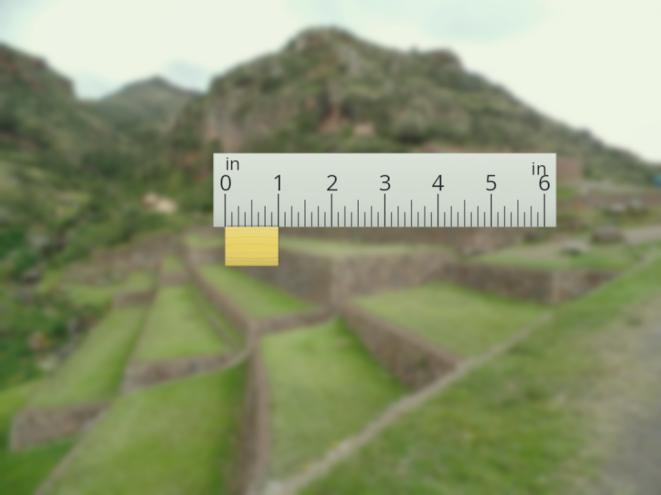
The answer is 1 in
